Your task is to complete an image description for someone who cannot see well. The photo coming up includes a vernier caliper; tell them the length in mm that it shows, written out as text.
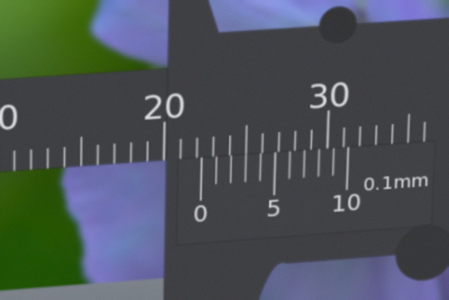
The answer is 22.3 mm
